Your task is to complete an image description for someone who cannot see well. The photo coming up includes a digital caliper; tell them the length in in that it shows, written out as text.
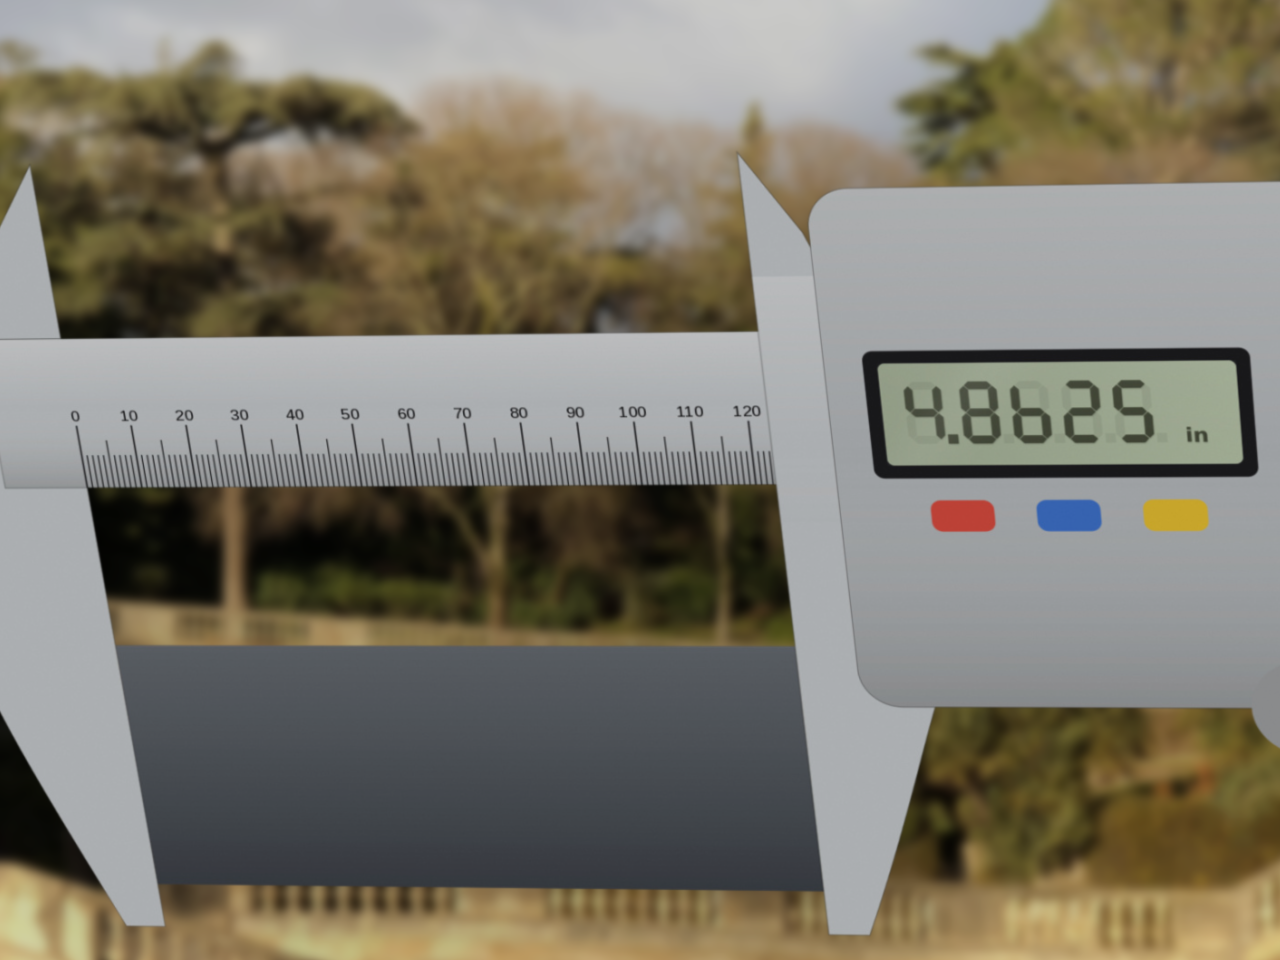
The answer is 4.8625 in
